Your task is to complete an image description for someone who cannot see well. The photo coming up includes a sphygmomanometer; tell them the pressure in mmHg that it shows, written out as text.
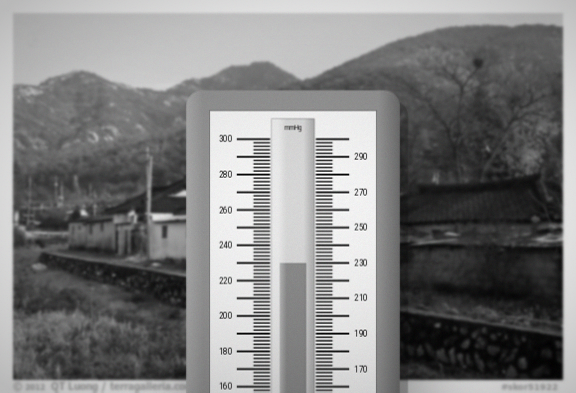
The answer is 230 mmHg
